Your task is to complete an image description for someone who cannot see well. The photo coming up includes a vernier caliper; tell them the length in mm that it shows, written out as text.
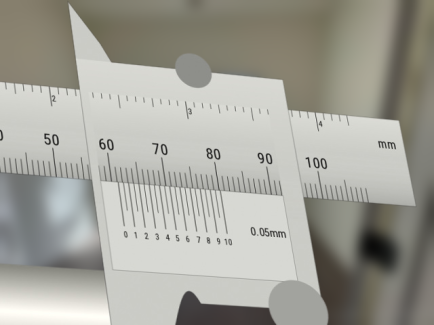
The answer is 61.2 mm
